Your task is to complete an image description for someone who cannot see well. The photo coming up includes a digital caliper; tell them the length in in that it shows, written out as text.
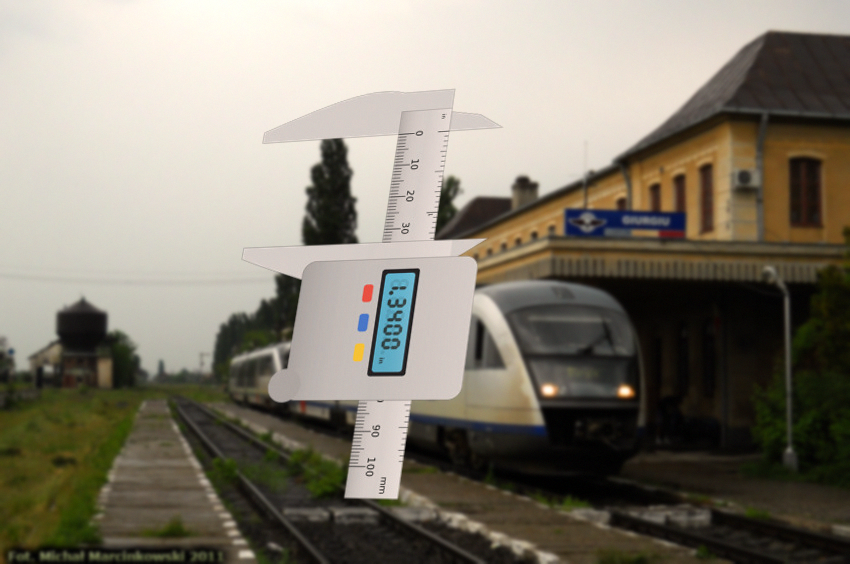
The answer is 1.3400 in
